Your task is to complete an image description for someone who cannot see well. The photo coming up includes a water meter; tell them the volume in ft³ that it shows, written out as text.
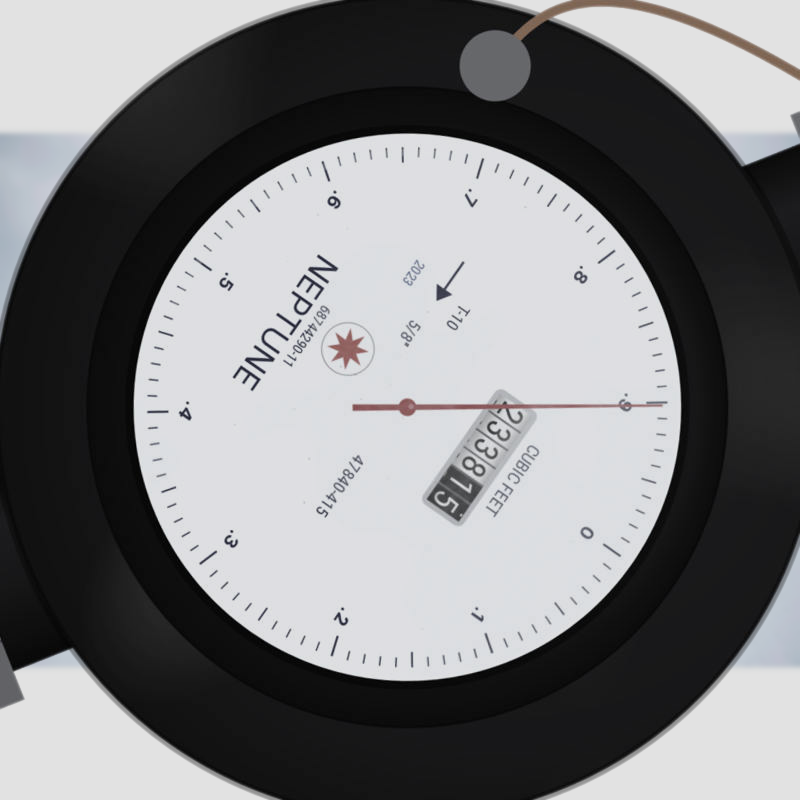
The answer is 233814.90 ft³
